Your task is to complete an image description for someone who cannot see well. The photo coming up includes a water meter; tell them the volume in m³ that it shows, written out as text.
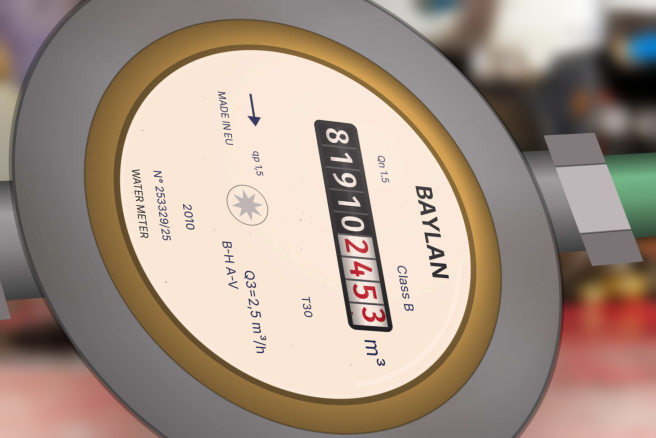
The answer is 81910.2453 m³
